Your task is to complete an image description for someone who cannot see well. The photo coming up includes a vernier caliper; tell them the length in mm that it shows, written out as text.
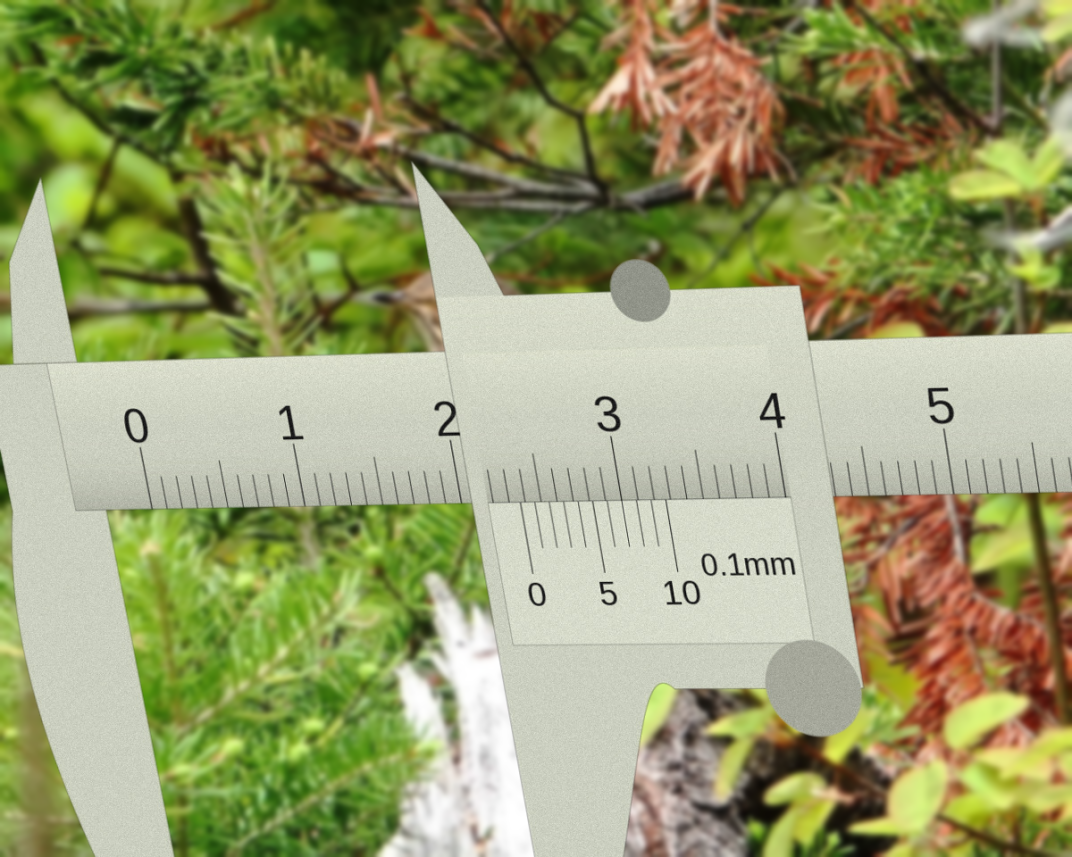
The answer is 23.7 mm
